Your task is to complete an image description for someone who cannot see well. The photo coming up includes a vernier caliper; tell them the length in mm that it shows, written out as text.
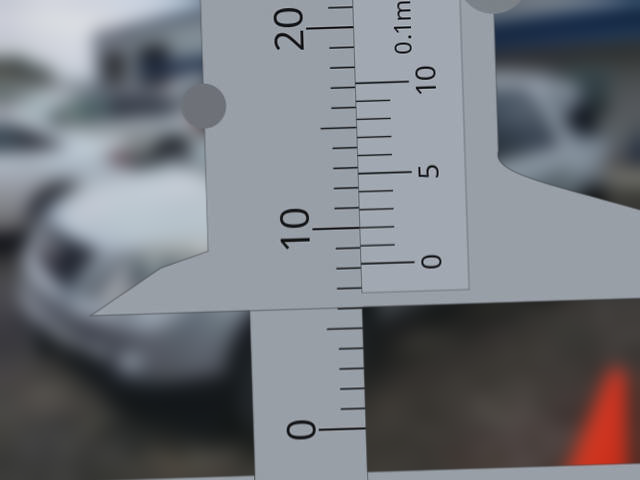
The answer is 8.2 mm
